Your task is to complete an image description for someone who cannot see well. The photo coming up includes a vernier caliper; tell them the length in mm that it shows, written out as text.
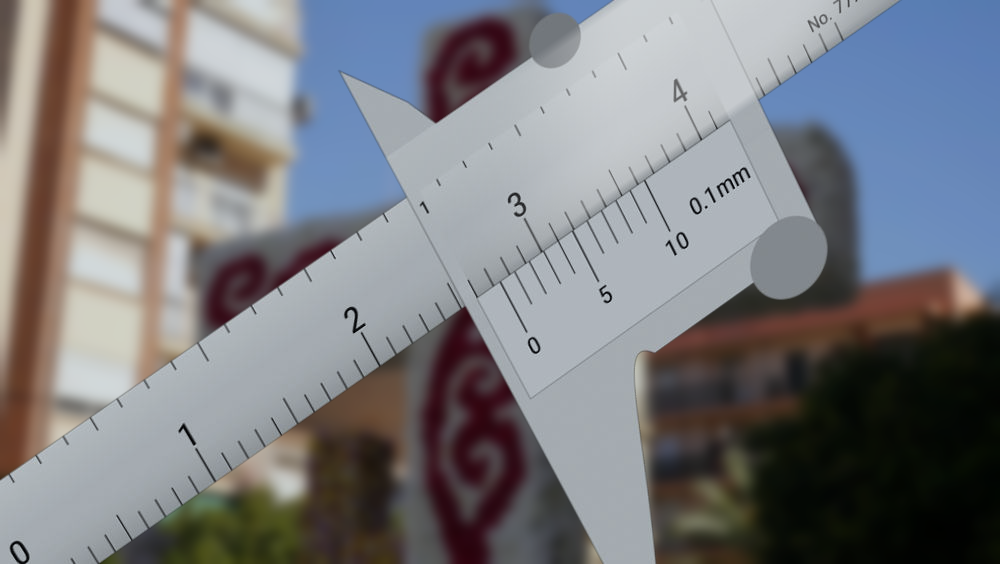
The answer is 27.4 mm
